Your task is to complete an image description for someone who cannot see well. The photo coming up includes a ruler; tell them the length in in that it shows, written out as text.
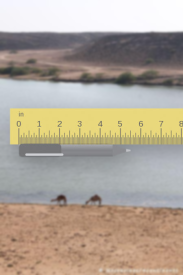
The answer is 5.5 in
